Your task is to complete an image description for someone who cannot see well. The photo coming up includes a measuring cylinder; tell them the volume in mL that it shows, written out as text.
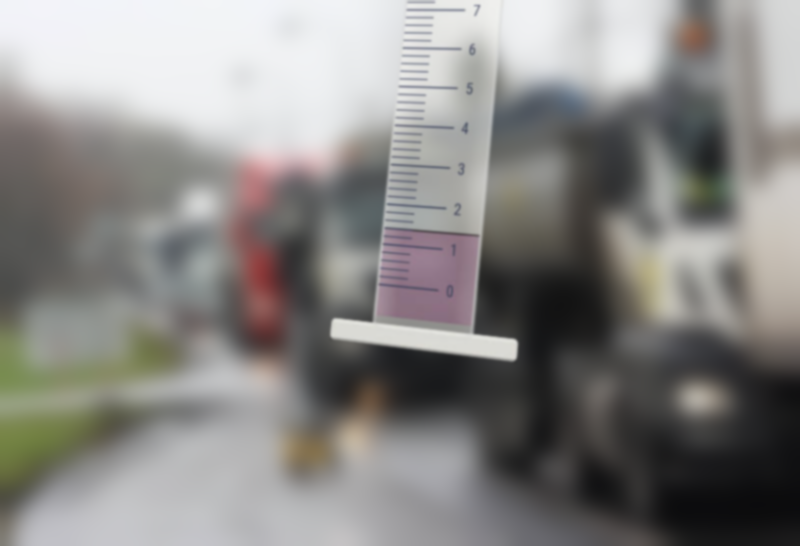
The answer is 1.4 mL
